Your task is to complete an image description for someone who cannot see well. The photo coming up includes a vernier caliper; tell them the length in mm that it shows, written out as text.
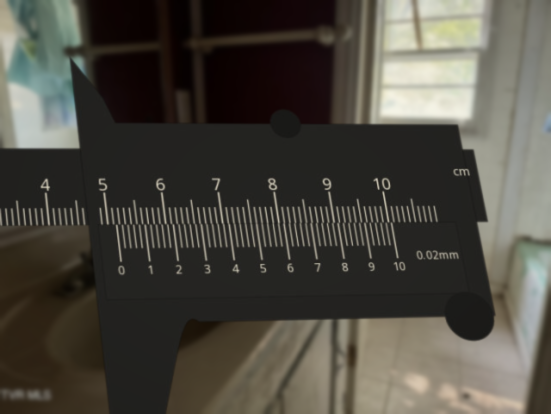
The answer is 51.5 mm
